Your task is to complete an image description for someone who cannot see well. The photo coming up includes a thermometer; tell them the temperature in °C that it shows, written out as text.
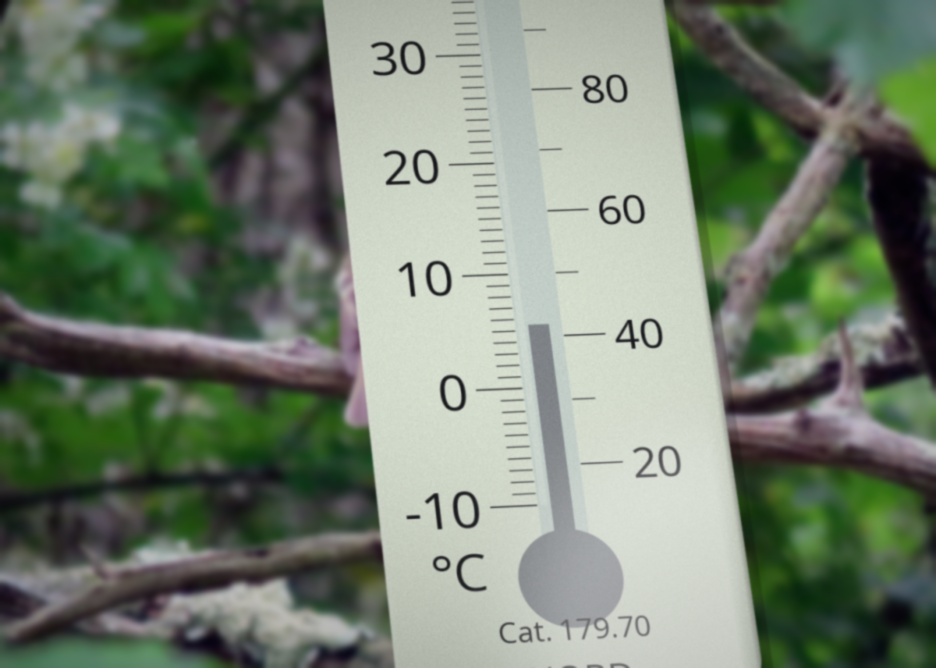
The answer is 5.5 °C
